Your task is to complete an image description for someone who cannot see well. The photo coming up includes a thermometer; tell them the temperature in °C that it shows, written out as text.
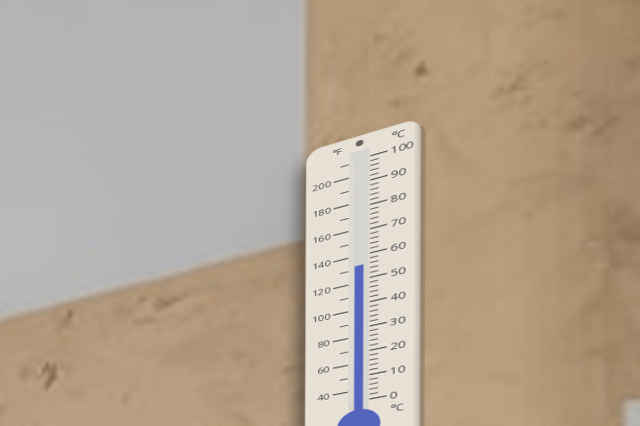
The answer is 56 °C
